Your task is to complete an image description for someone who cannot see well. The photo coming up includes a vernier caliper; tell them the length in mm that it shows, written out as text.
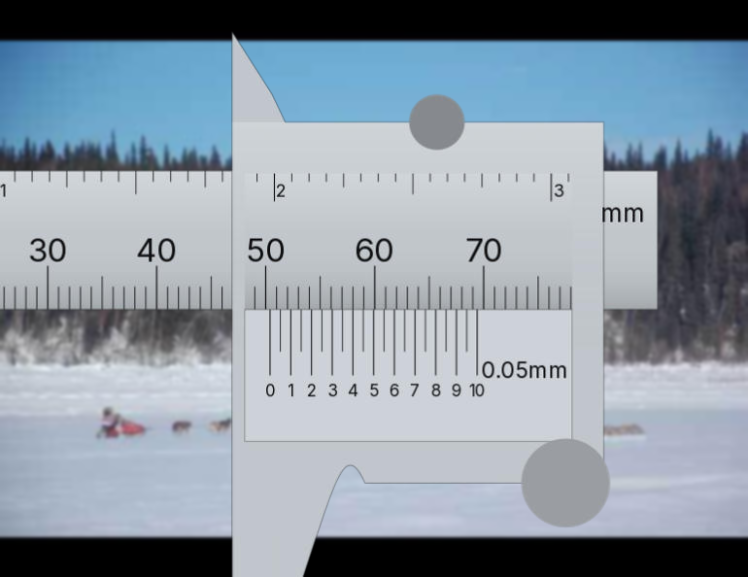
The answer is 50.4 mm
